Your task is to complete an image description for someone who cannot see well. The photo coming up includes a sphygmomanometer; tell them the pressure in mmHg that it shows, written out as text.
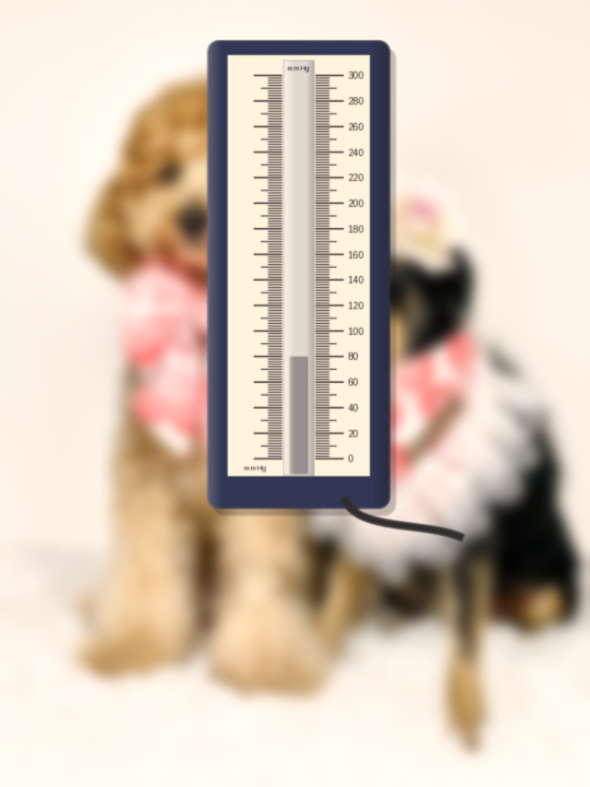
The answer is 80 mmHg
